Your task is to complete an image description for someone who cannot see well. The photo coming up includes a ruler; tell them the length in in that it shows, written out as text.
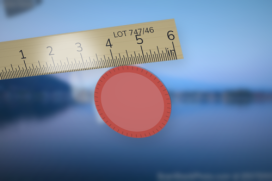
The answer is 2.5 in
